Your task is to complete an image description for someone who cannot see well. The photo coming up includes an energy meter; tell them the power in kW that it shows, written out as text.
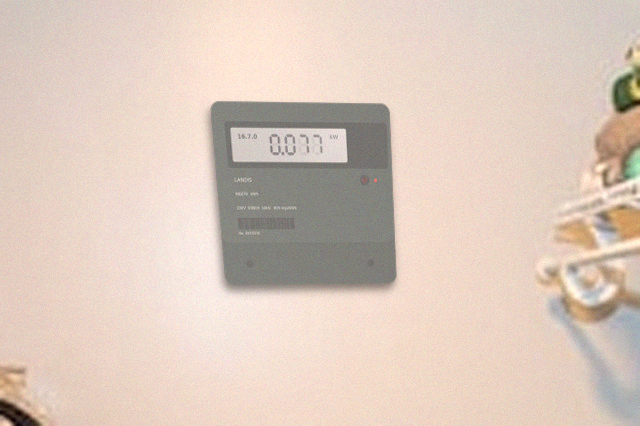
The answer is 0.077 kW
